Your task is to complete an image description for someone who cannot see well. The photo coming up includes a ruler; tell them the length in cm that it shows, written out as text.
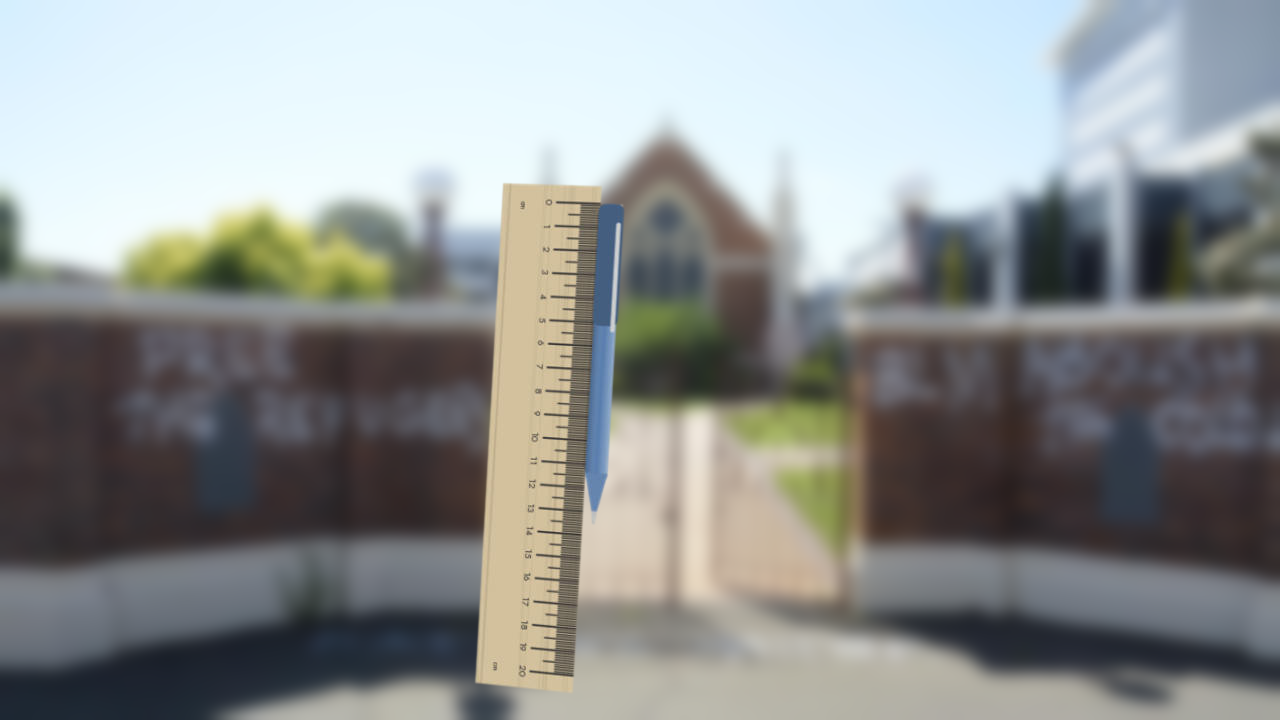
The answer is 13.5 cm
